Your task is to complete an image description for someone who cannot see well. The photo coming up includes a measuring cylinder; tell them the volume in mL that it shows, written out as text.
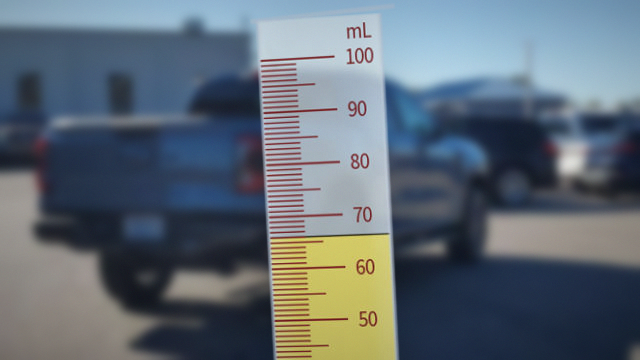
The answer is 66 mL
